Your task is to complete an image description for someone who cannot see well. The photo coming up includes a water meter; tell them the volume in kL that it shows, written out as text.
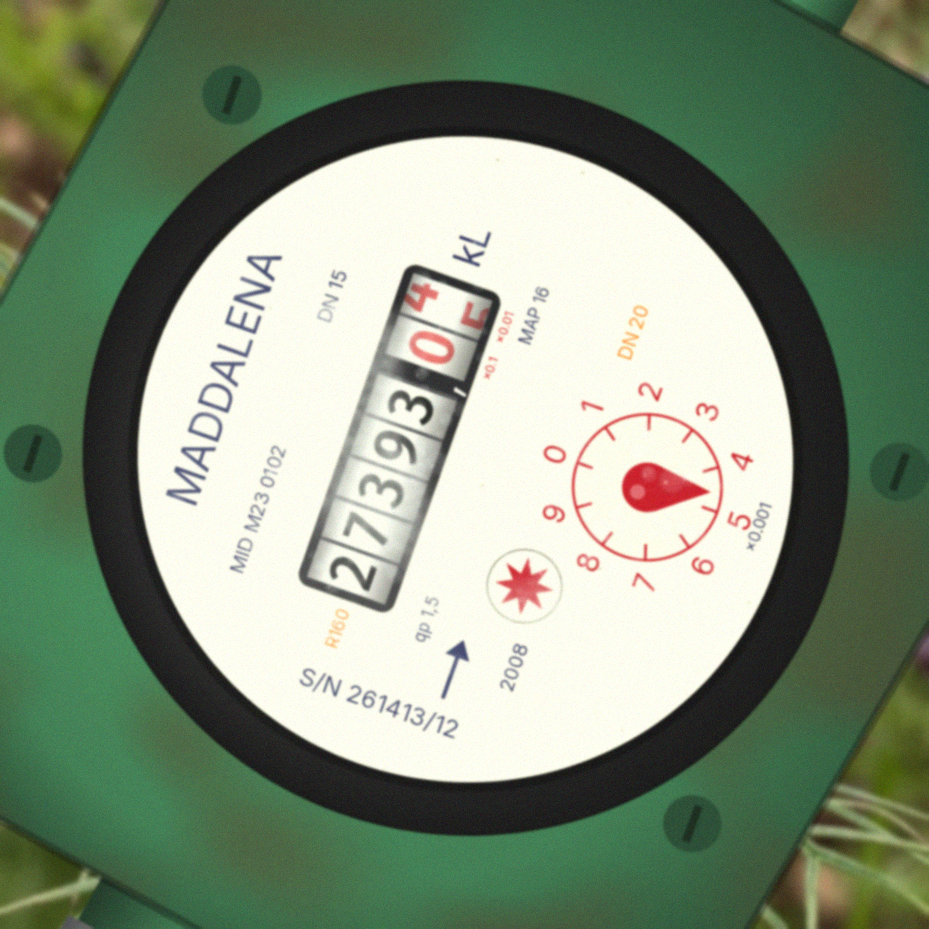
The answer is 27393.044 kL
